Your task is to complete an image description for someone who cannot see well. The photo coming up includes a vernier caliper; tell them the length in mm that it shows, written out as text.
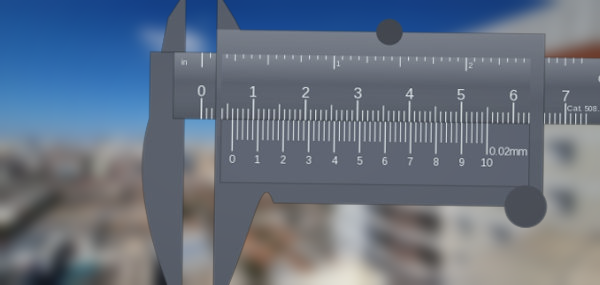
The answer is 6.0 mm
